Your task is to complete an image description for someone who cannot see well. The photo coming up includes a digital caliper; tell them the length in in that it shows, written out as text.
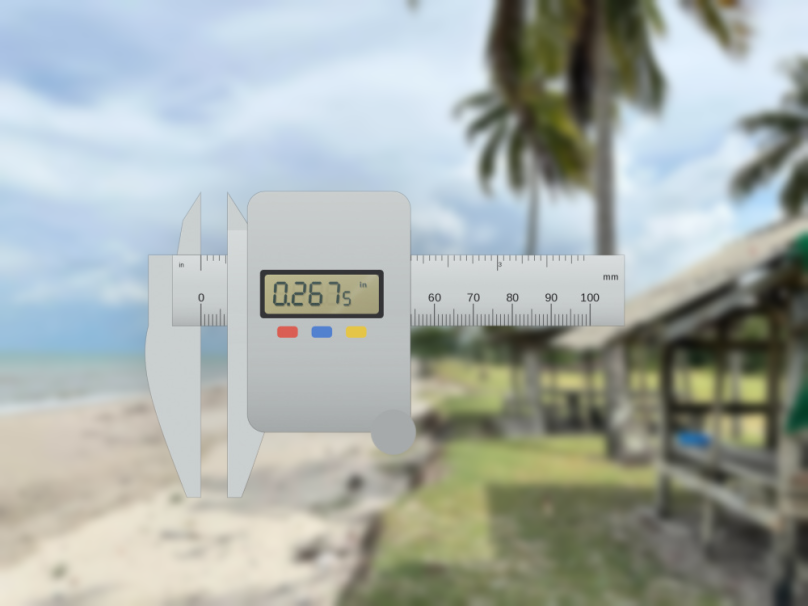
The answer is 0.2675 in
